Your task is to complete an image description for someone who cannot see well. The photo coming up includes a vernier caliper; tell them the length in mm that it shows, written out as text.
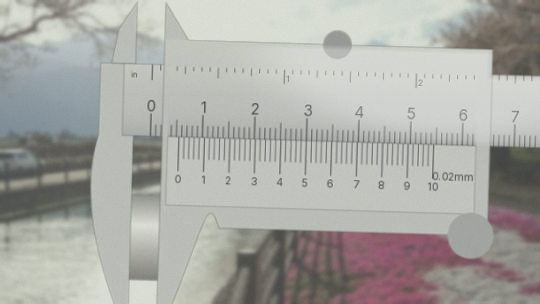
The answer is 5.5 mm
